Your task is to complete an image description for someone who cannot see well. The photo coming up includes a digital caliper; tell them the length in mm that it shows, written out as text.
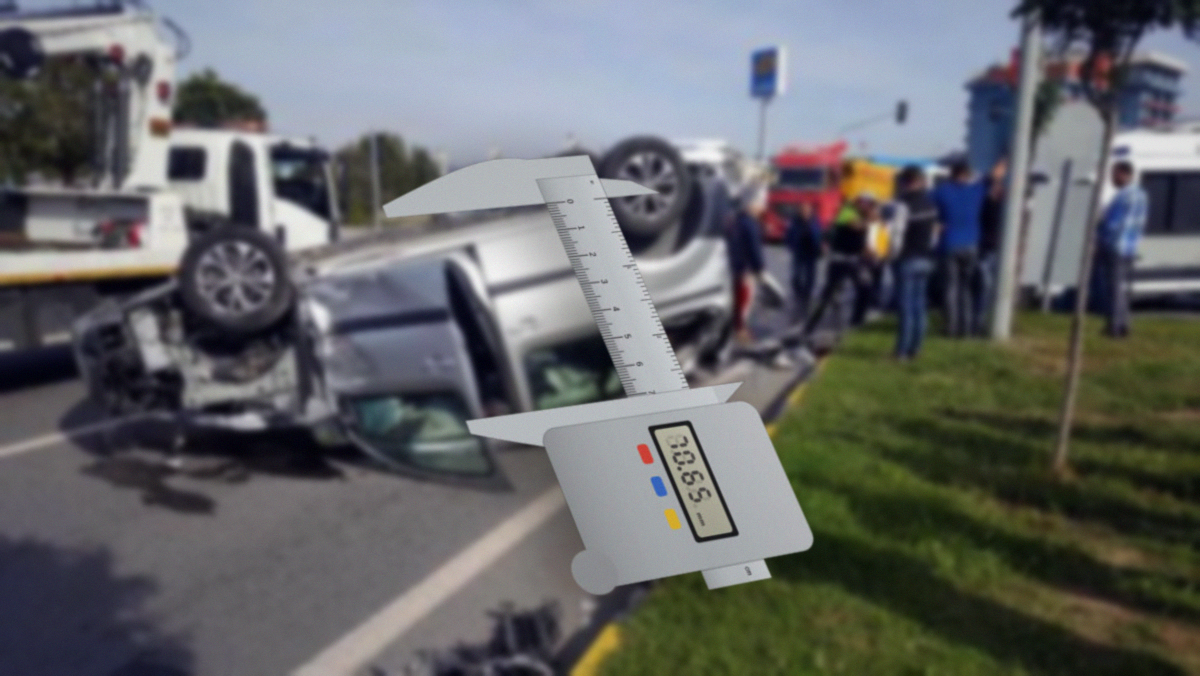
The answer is 70.65 mm
